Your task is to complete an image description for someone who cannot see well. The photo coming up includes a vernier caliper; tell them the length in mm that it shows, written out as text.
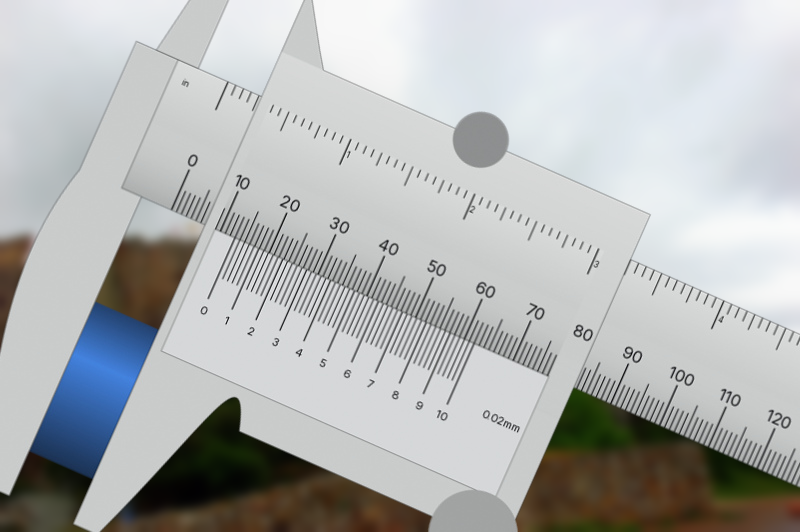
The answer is 13.0 mm
